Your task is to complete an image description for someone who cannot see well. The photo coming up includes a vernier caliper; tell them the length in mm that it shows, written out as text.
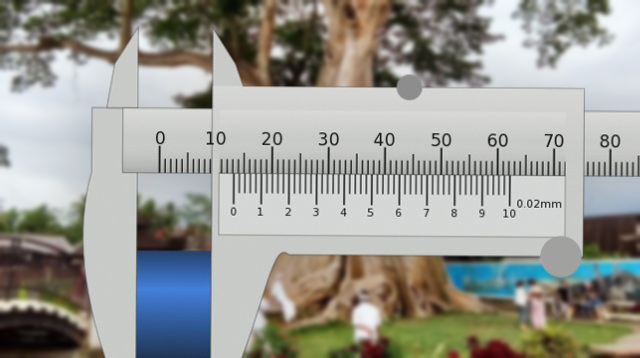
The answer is 13.2 mm
